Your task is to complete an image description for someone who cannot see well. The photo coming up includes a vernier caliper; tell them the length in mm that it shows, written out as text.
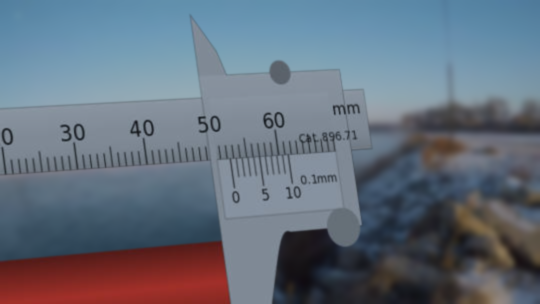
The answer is 52.5 mm
